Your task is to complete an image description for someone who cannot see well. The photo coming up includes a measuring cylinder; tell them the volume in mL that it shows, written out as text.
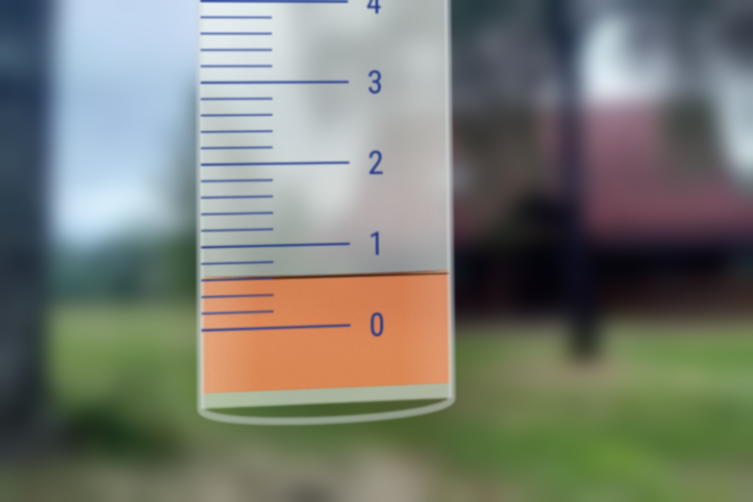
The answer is 0.6 mL
